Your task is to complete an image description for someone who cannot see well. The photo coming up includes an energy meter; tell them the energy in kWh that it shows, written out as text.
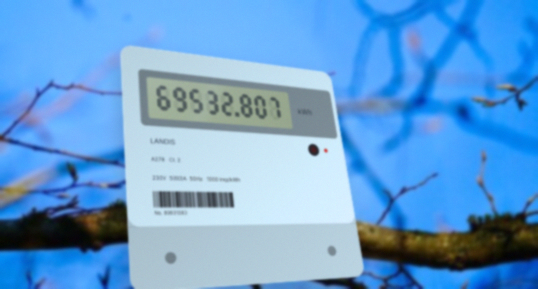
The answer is 69532.807 kWh
